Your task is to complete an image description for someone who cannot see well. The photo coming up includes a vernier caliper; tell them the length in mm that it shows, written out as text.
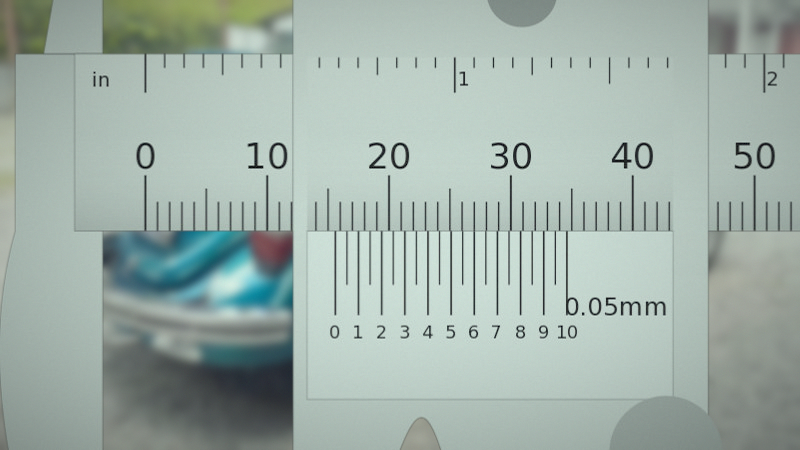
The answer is 15.6 mm
